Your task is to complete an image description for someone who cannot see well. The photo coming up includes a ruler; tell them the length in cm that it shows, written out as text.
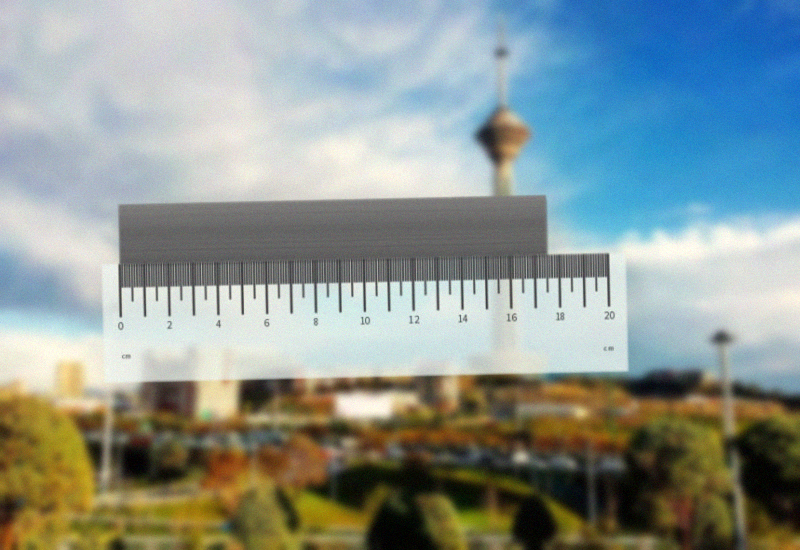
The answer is 17.5 cm
